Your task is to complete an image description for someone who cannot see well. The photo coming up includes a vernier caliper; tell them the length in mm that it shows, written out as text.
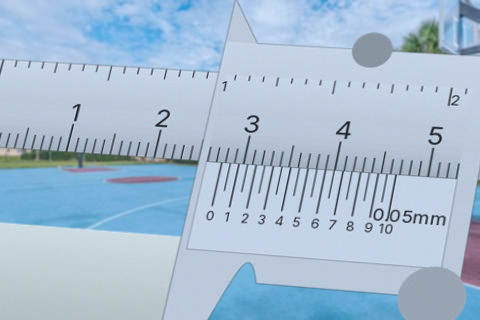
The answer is 27.6 mm
